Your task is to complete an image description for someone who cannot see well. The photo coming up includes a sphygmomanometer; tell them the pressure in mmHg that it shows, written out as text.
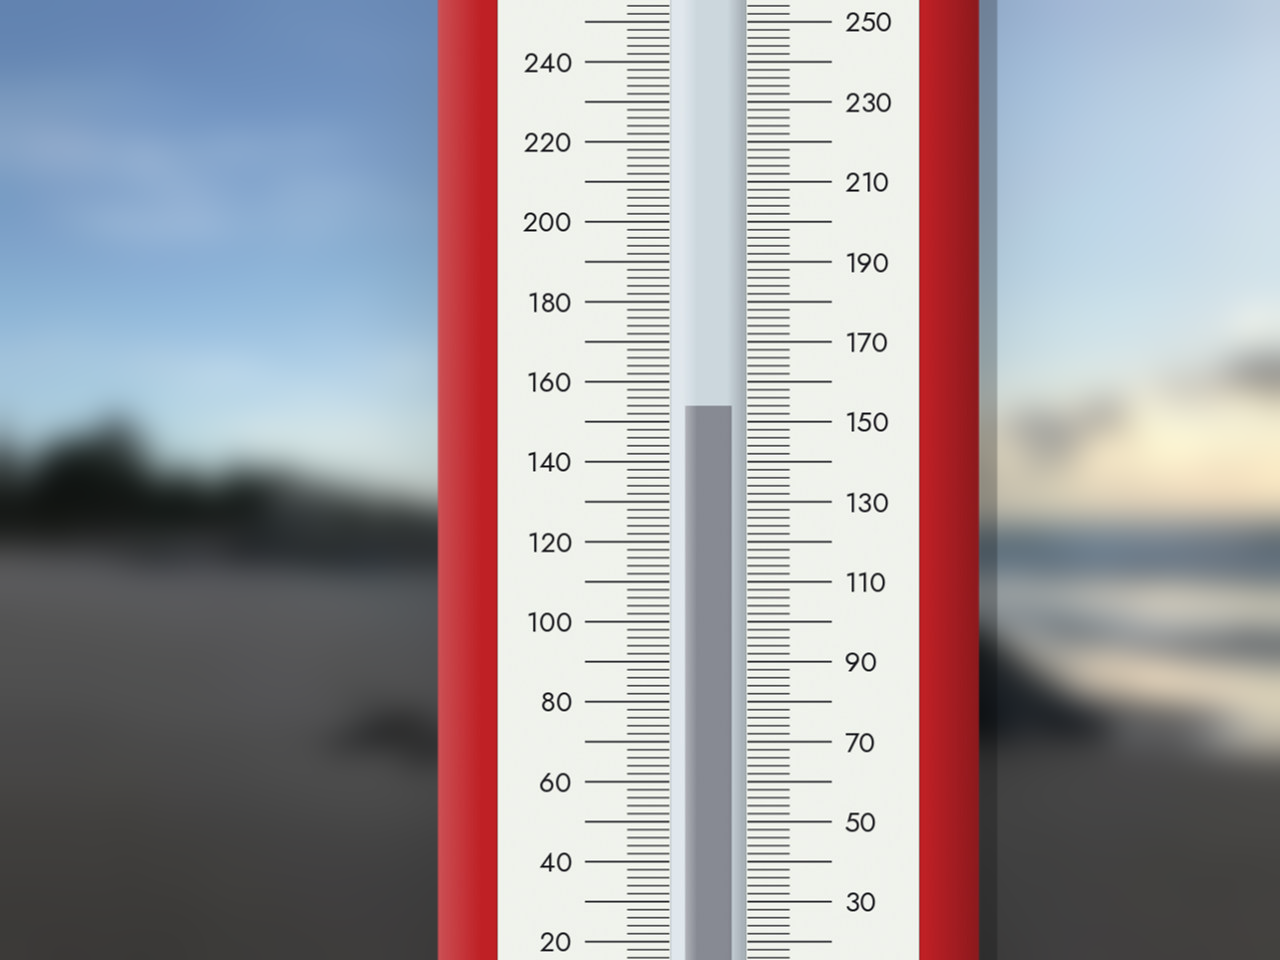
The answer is 154 mmHg
